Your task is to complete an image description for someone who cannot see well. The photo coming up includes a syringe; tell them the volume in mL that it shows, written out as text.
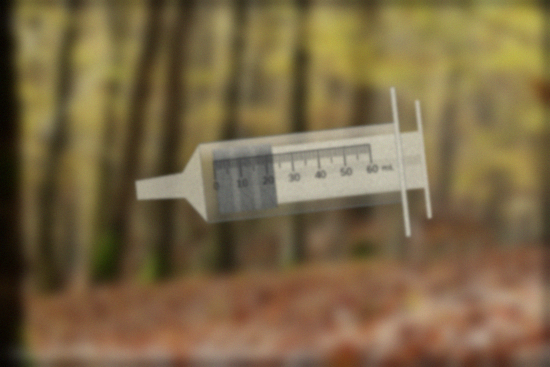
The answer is 0 mL
